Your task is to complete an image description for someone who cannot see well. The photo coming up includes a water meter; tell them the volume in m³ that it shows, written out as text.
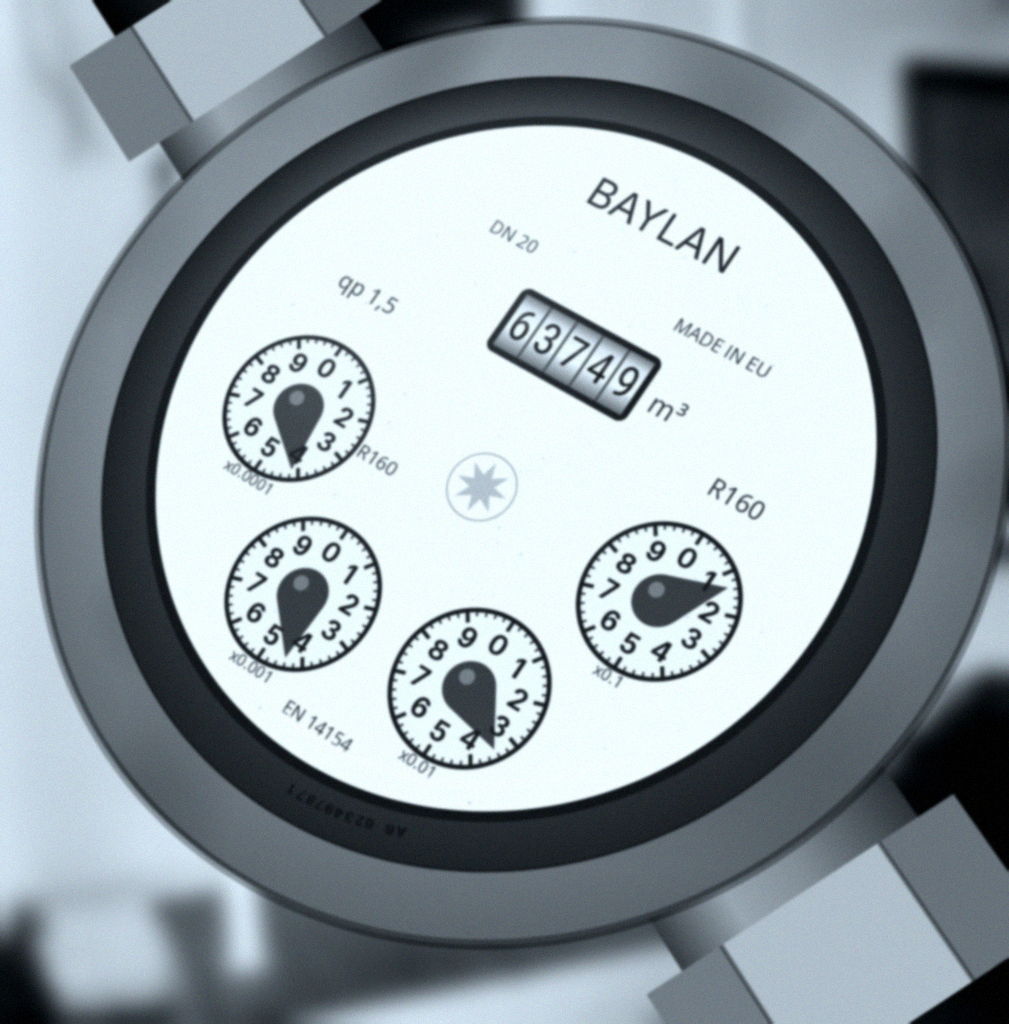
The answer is 63749.1344 m³
